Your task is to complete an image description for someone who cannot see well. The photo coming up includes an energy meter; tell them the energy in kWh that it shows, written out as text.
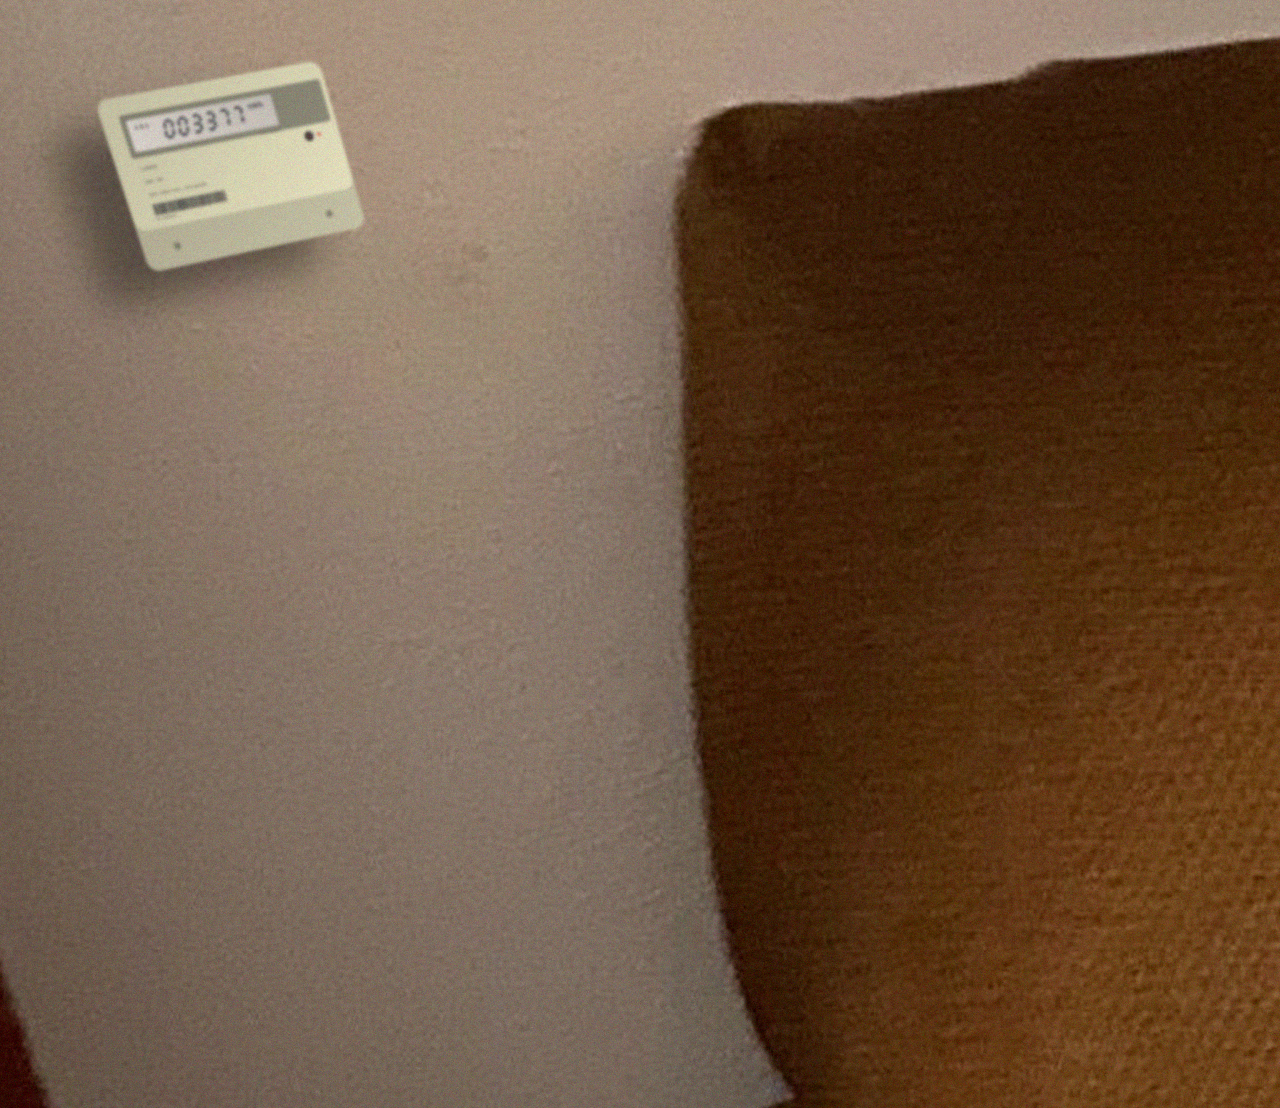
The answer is 3377 kWh
